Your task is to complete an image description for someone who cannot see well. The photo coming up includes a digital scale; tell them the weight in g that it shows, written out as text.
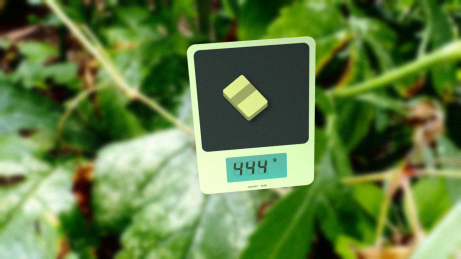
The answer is 444 g
